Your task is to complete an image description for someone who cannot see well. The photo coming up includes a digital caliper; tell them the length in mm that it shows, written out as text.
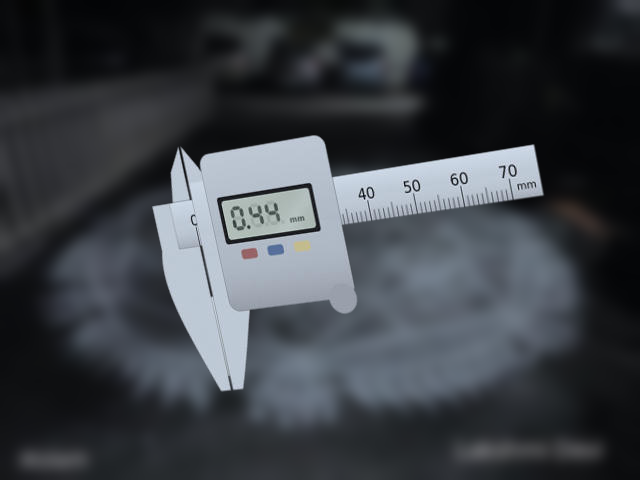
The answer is 0.44 mm
